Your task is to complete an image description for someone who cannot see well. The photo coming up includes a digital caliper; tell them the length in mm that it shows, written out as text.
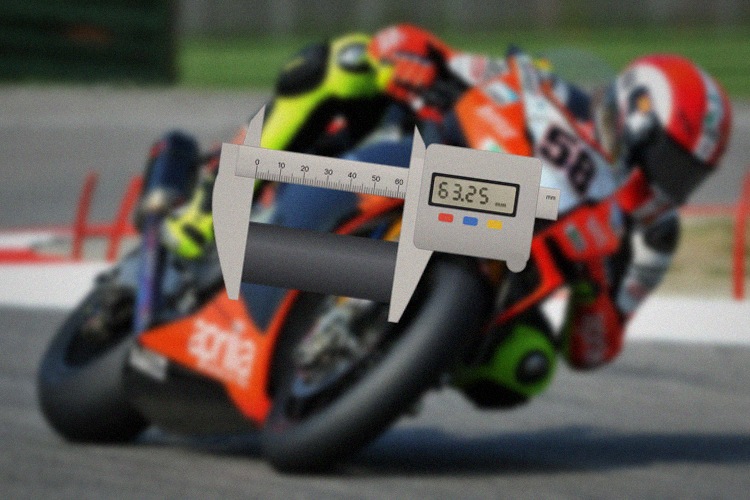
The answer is 63.25 mm
